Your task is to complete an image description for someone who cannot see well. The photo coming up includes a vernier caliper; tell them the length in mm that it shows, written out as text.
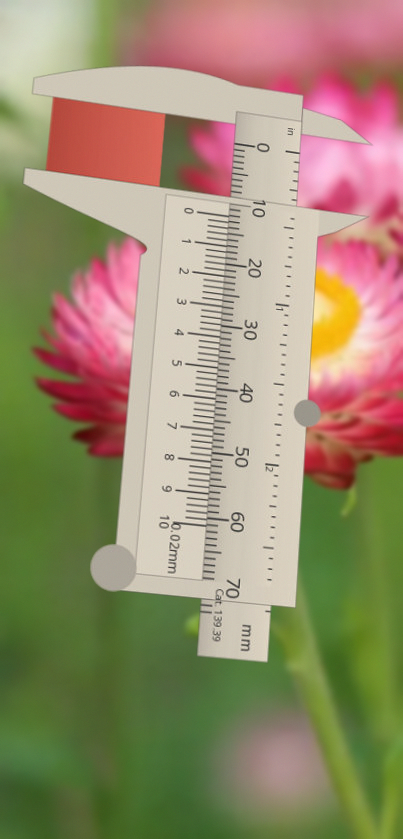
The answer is 12.2 mm
